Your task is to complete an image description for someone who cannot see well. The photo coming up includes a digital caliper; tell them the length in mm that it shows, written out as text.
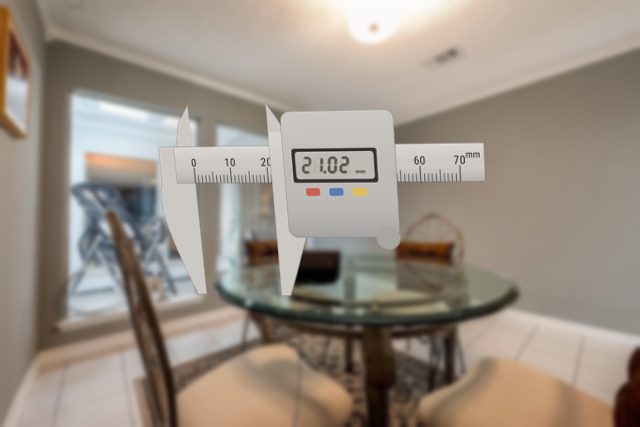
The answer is 21.02 mm
